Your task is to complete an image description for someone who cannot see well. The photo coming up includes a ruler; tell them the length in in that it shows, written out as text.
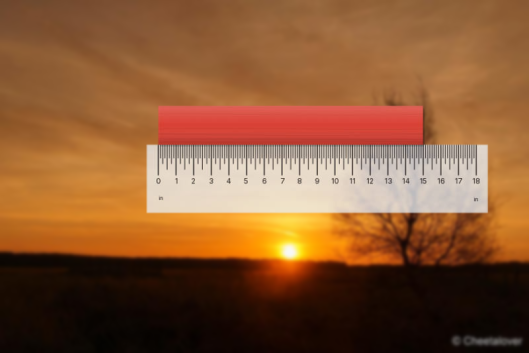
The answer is 15 in
